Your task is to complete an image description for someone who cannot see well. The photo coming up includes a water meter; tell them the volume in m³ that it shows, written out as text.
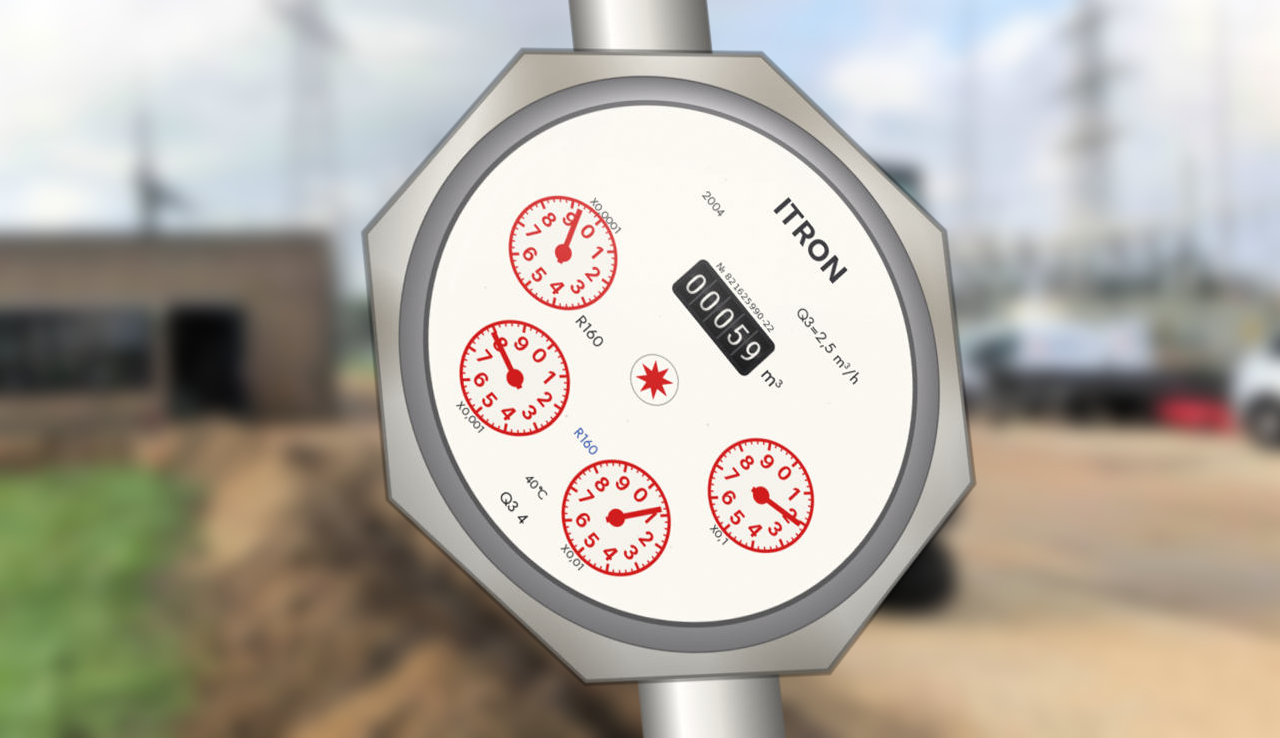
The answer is 59.2079 m³
